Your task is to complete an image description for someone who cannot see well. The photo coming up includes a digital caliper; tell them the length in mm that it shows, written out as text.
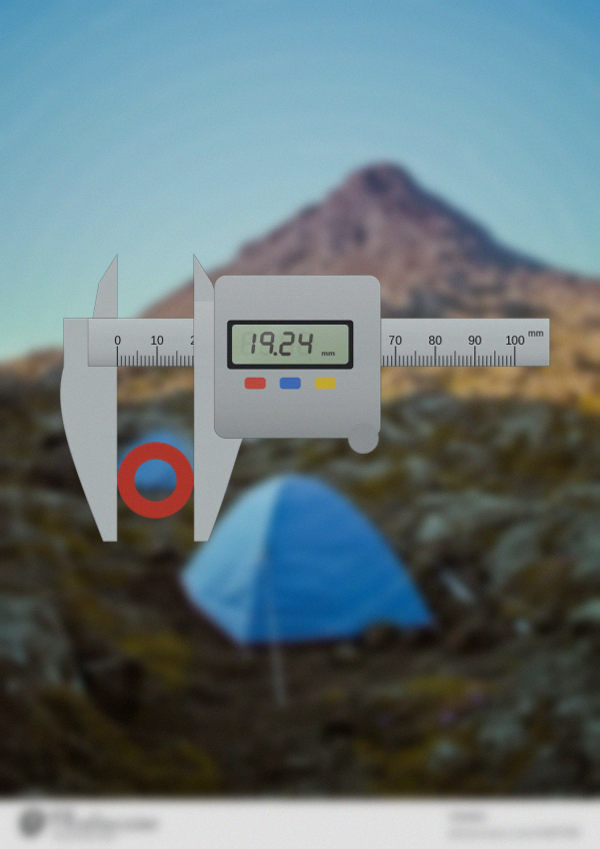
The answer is 19.24 mm
